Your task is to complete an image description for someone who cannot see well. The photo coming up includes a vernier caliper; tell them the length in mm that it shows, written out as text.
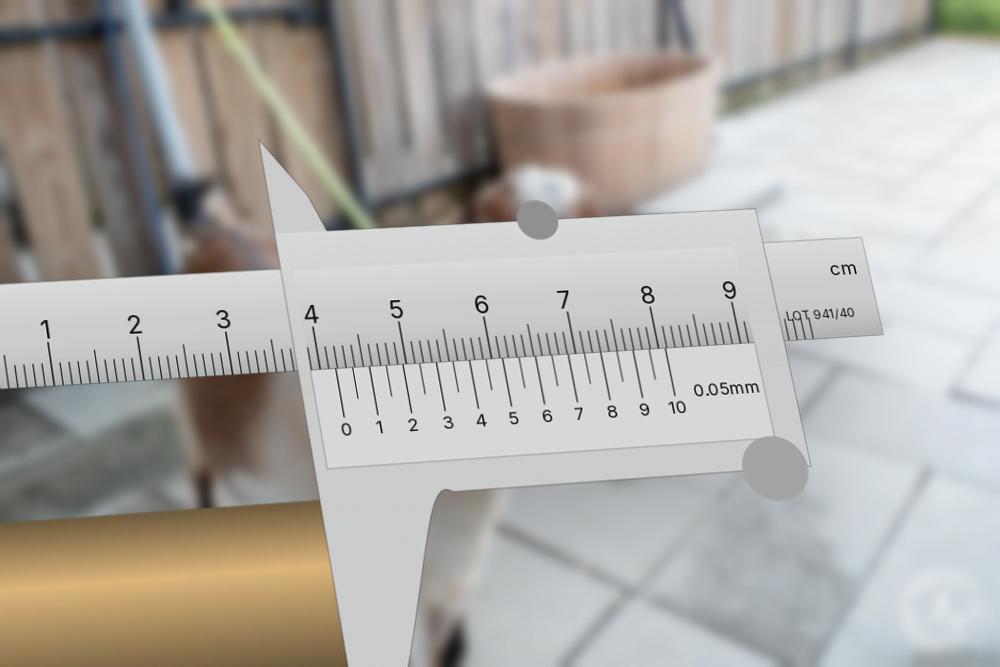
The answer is 41.8 mm
